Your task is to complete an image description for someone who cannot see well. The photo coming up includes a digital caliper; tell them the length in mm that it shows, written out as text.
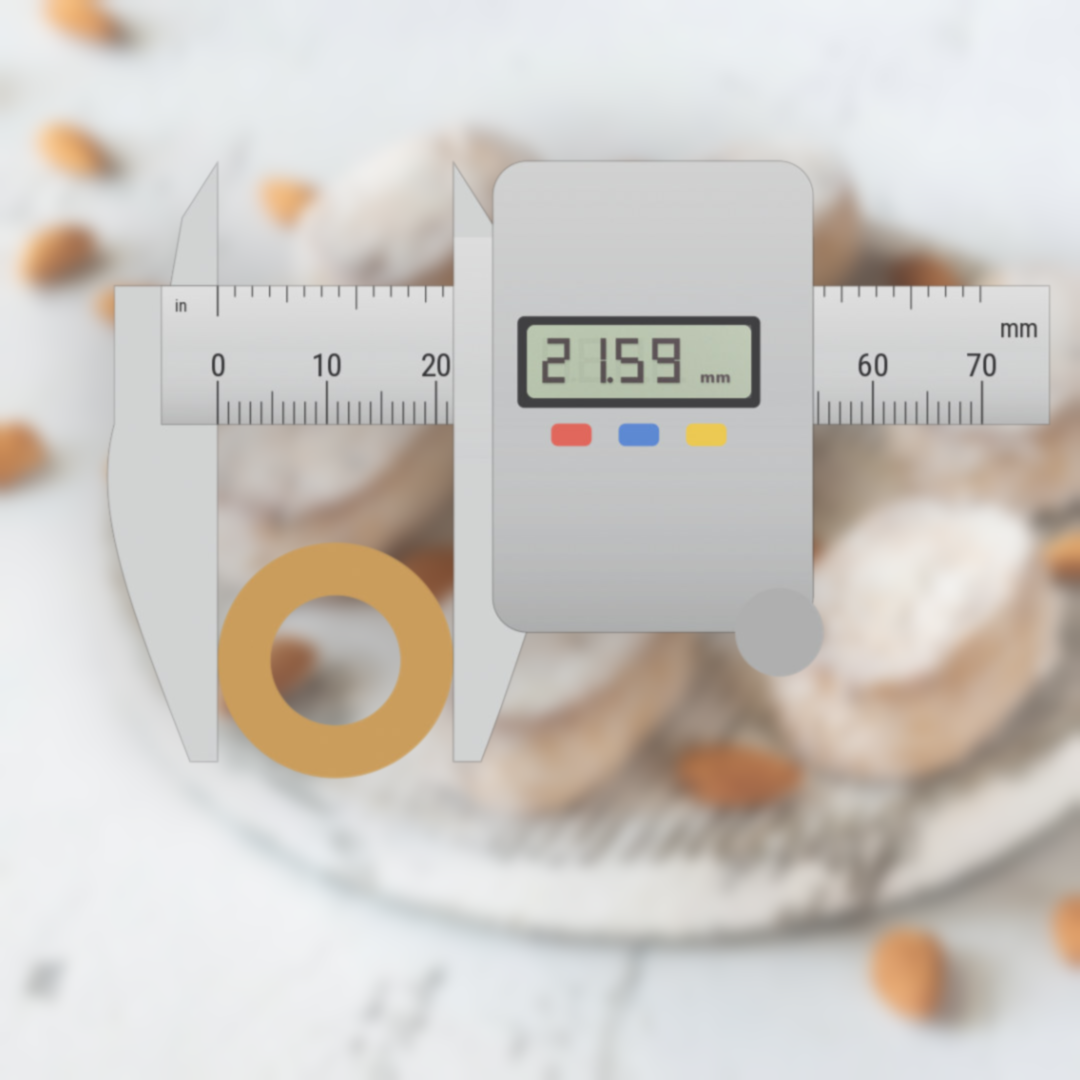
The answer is 21.59 mm
